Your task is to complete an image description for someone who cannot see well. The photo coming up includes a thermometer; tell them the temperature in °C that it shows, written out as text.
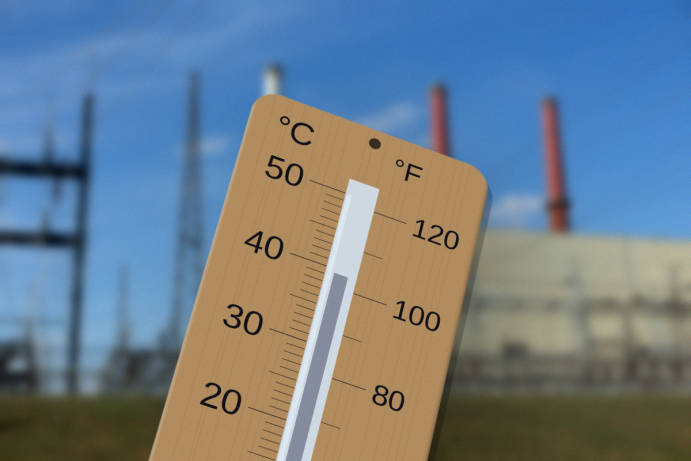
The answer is 39.5 °C
